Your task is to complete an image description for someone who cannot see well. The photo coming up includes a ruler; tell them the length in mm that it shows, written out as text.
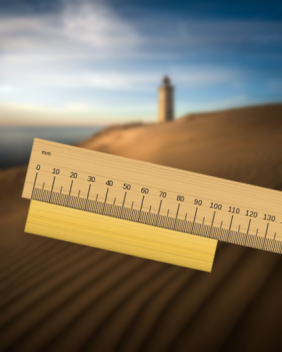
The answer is 105 mm
